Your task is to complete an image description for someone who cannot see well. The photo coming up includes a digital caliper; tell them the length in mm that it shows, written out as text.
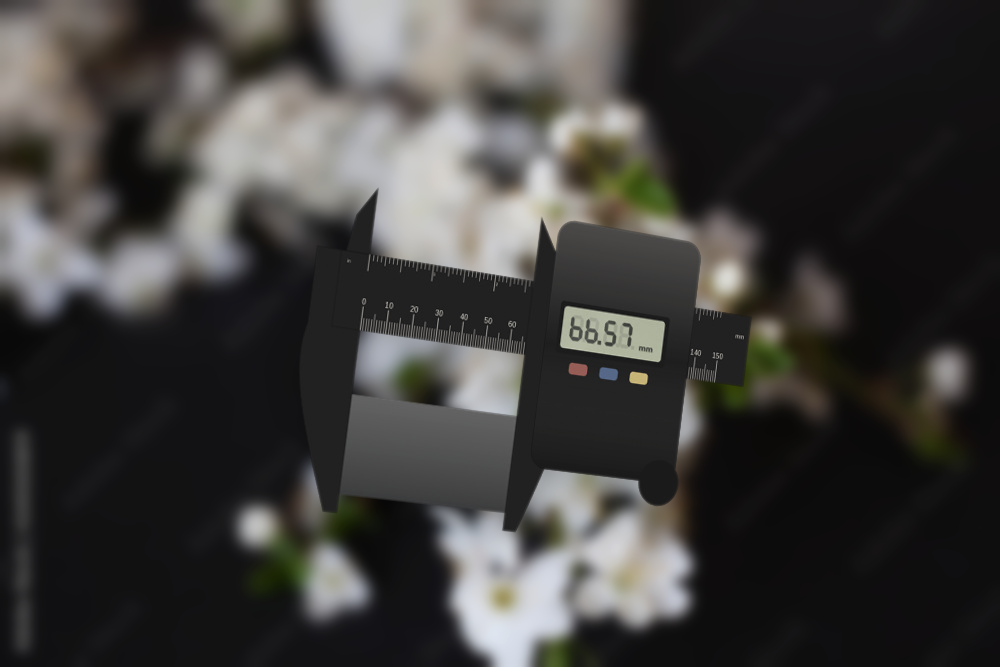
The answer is 66.57 mm
